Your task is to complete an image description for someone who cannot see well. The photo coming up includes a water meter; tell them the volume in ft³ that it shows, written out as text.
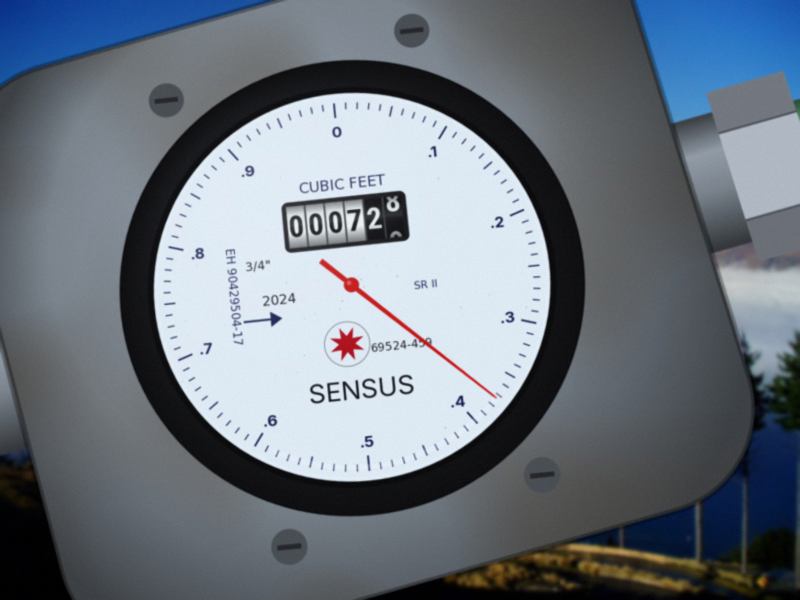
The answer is 728.37 ft³
